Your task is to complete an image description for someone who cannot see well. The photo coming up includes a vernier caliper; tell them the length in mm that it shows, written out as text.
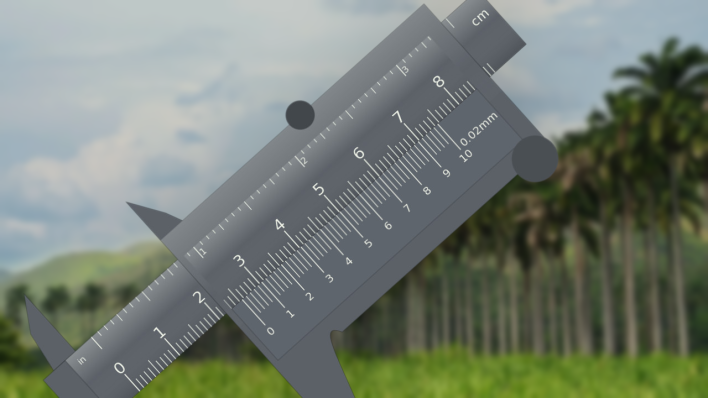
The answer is 25.6 mm
